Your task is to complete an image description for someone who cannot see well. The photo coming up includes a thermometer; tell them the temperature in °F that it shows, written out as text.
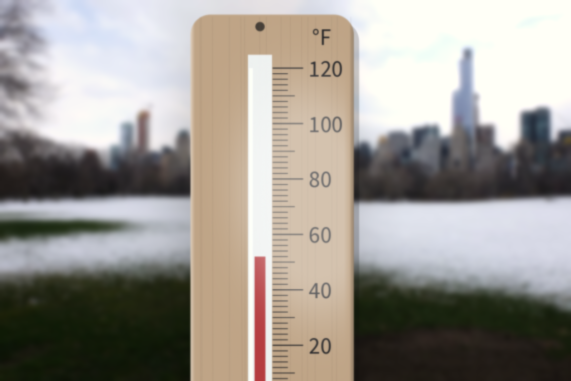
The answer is 52 °F
